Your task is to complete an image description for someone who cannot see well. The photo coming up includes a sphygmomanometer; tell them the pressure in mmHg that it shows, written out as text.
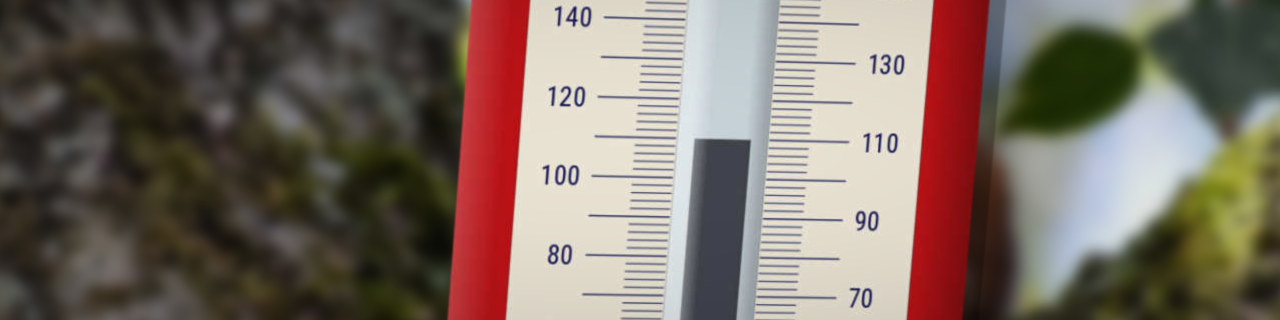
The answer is 110 mmHg
